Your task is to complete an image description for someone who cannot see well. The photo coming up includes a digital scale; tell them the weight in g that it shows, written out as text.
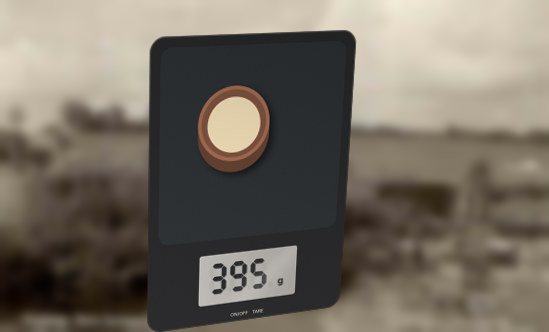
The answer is 395 g
